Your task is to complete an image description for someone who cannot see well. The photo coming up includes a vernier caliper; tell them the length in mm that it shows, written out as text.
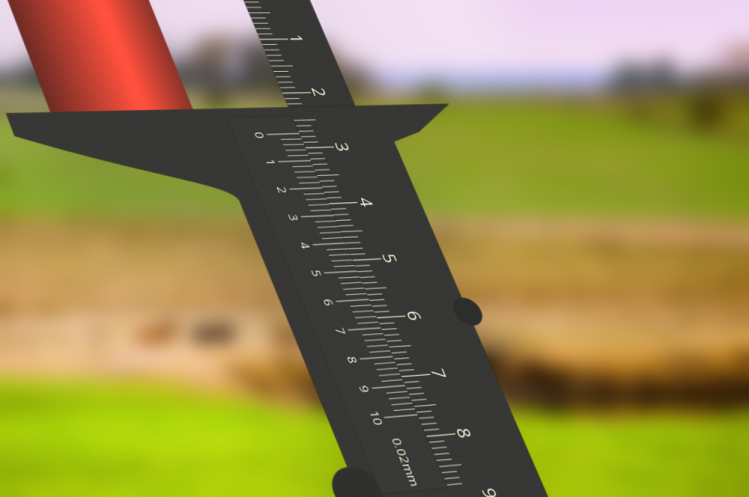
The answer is 27.4 mm
